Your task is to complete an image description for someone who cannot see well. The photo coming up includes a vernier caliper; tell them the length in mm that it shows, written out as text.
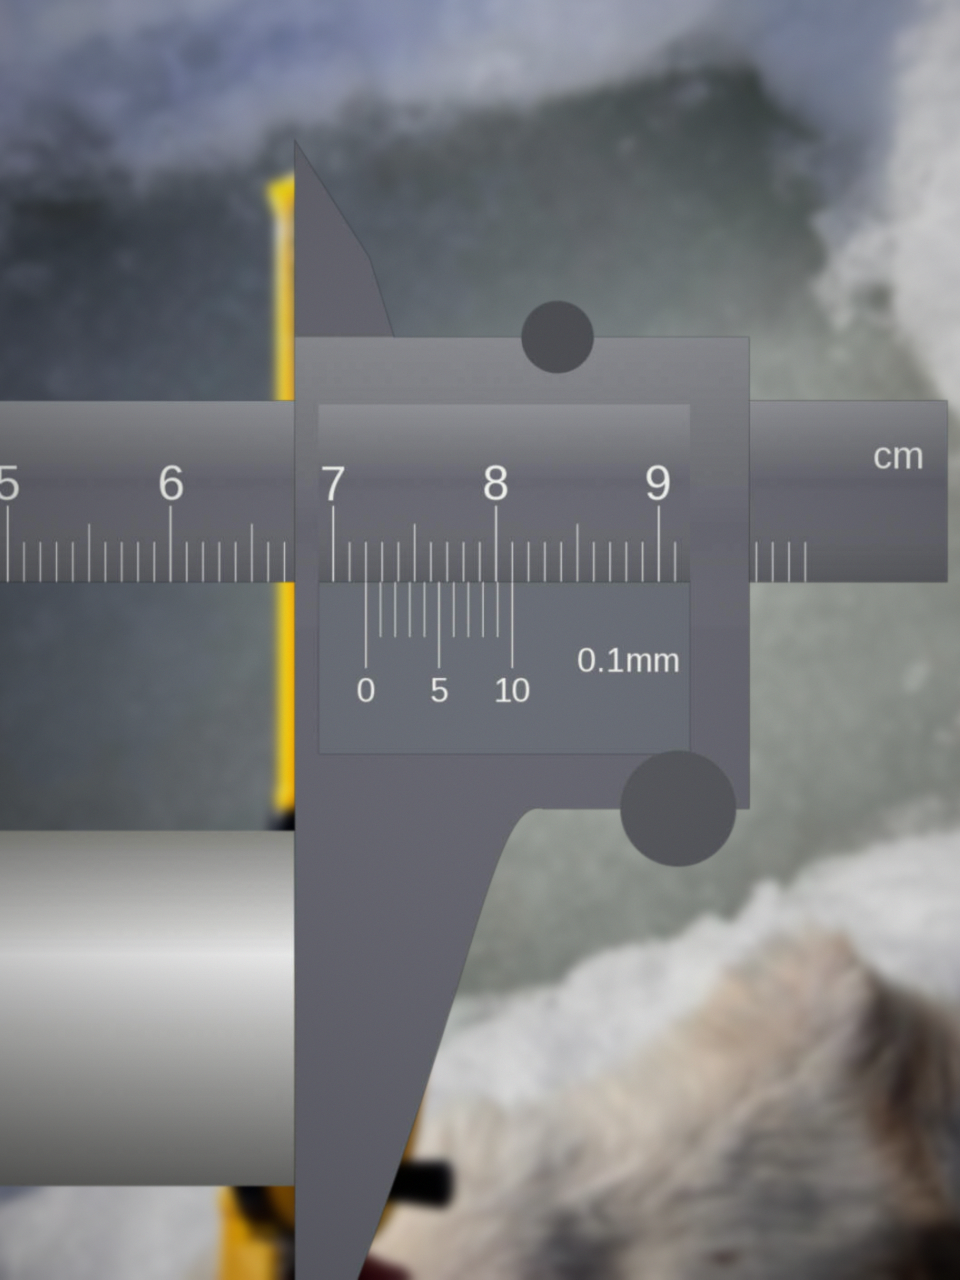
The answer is 72.0 mm
